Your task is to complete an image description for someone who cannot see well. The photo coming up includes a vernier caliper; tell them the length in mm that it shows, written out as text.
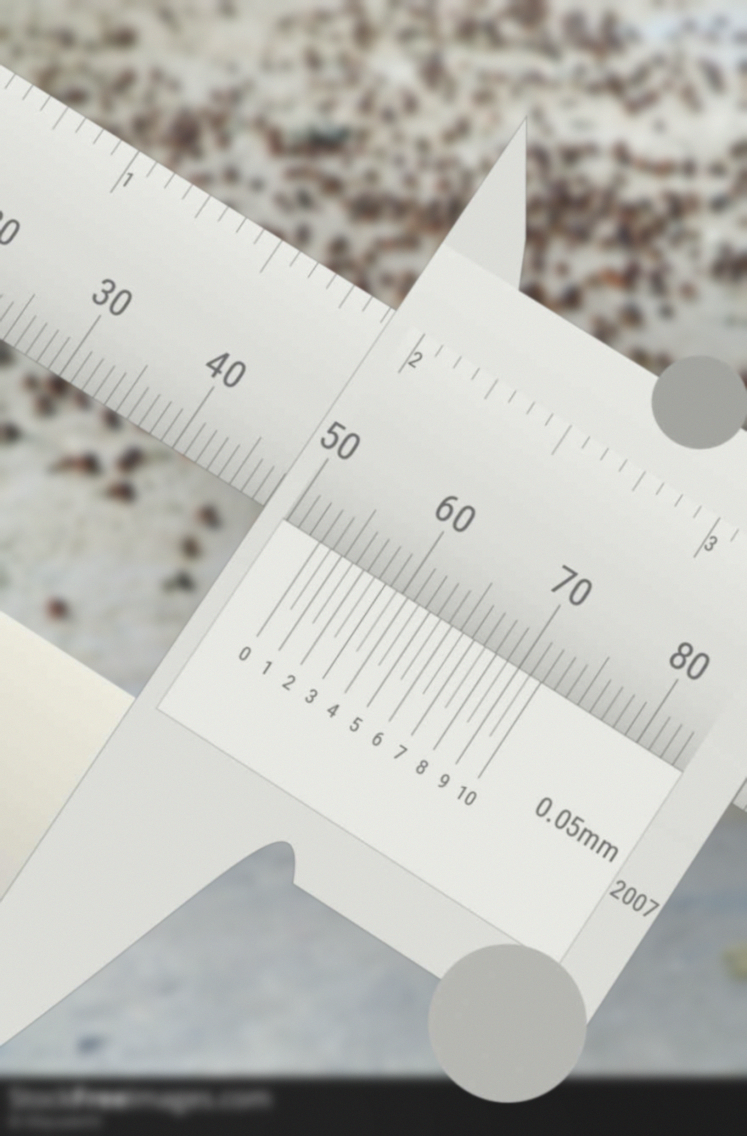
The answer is 52.9 mm
